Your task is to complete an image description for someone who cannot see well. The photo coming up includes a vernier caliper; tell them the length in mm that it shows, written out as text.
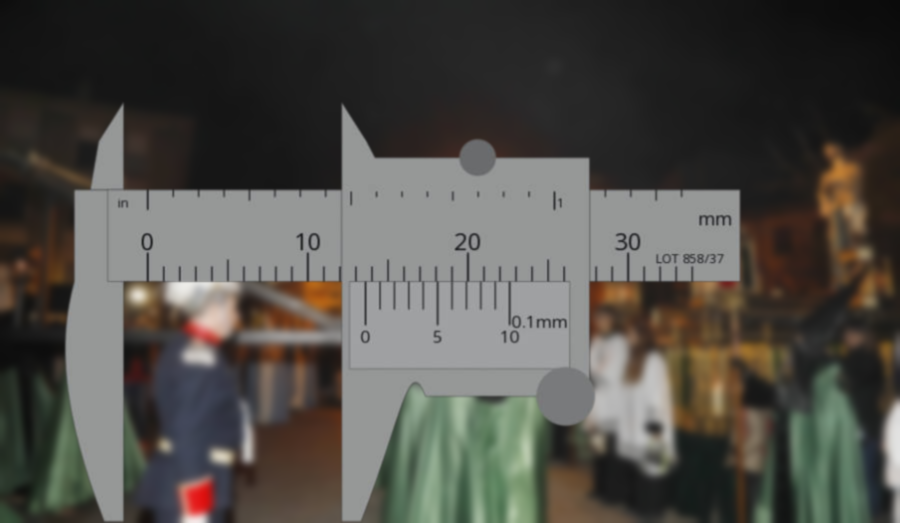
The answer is 13.6 mm
